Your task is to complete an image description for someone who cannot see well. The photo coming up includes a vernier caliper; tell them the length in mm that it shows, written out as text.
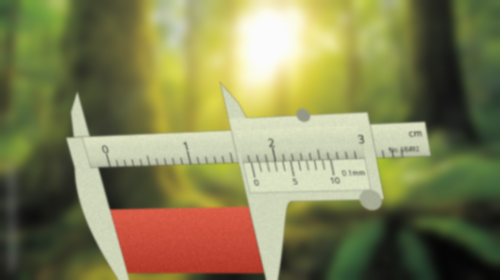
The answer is 17.2 mm
